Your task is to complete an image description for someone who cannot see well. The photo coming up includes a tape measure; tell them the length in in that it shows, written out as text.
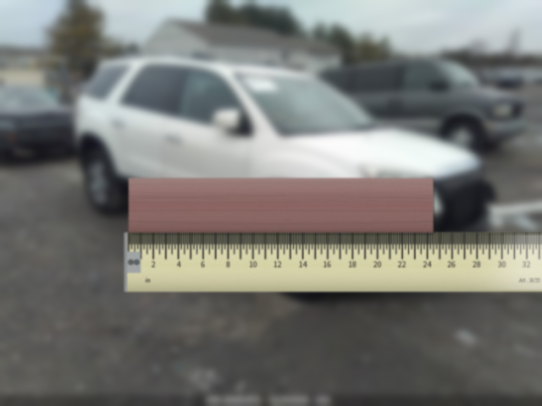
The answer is 24.5 in
